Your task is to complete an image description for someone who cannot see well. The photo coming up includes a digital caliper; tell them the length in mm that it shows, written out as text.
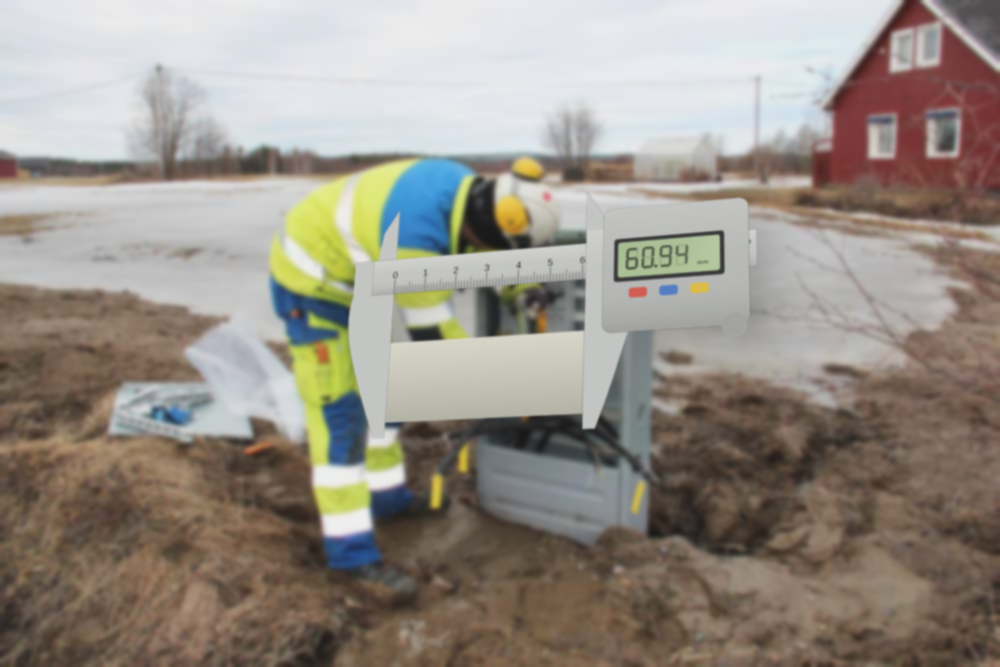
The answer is 60.94 mm
